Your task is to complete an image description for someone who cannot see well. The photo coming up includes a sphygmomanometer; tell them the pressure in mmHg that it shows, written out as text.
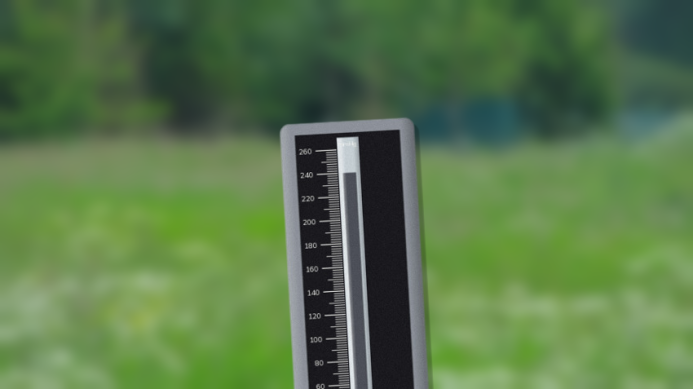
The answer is 240 mmHg
